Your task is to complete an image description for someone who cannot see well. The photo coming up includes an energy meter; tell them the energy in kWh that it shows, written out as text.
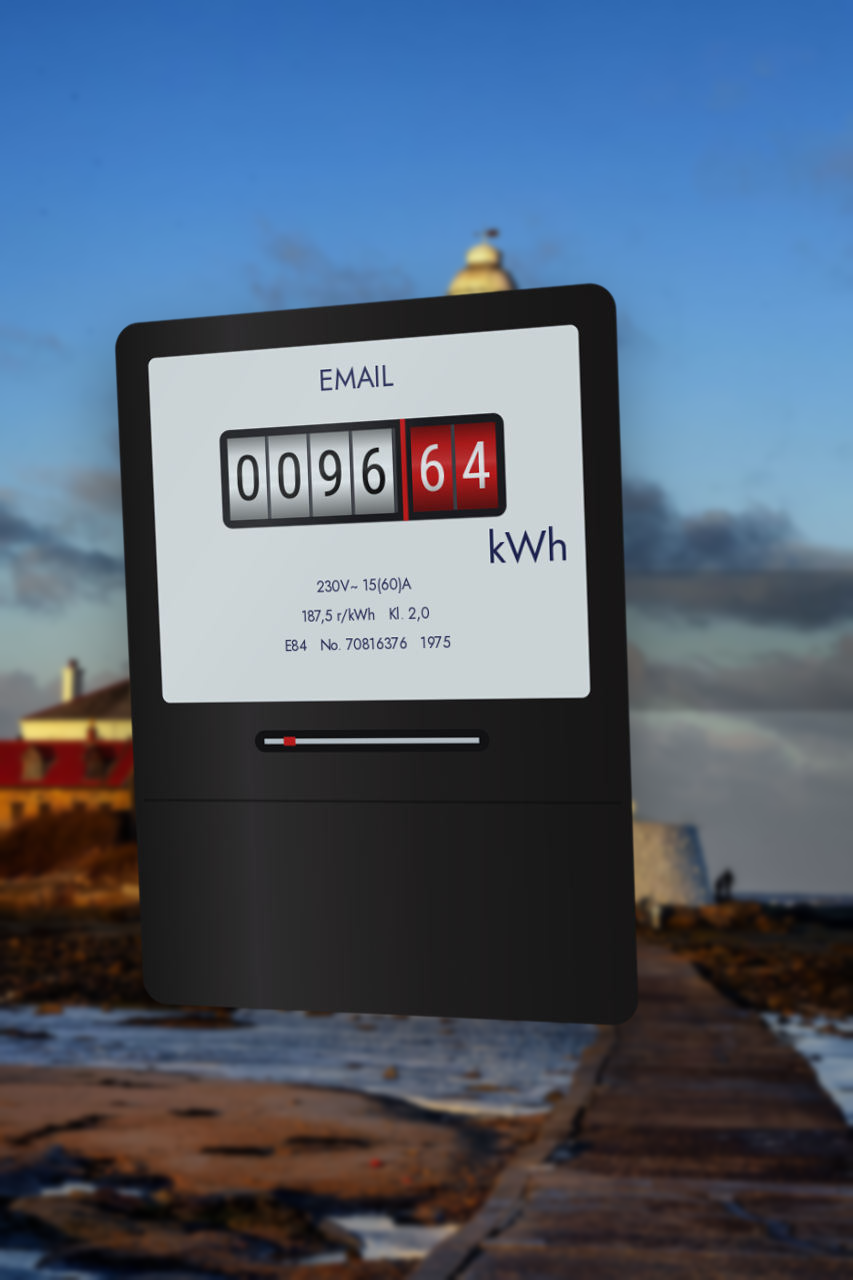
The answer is 96.64 kWh
